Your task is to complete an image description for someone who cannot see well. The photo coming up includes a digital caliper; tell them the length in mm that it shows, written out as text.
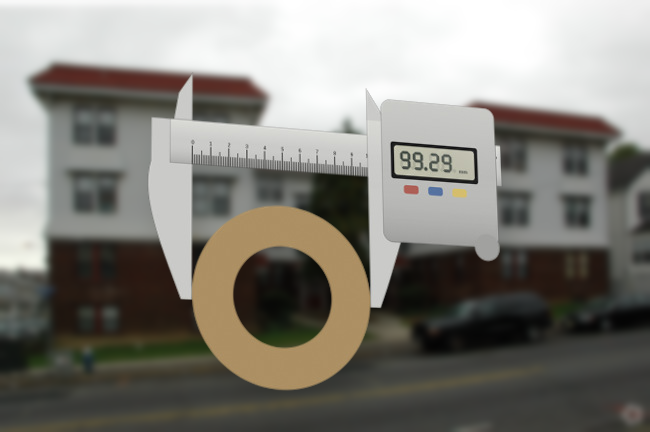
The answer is 99.29 mm
